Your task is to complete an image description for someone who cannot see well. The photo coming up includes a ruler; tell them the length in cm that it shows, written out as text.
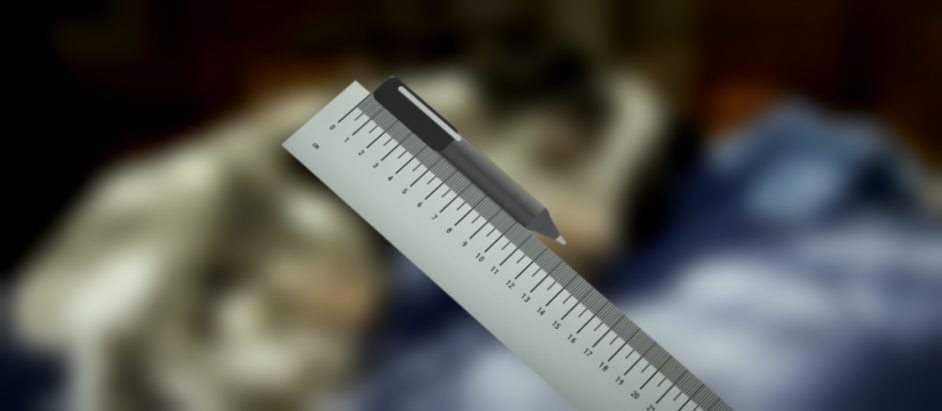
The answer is 12.5 cm
